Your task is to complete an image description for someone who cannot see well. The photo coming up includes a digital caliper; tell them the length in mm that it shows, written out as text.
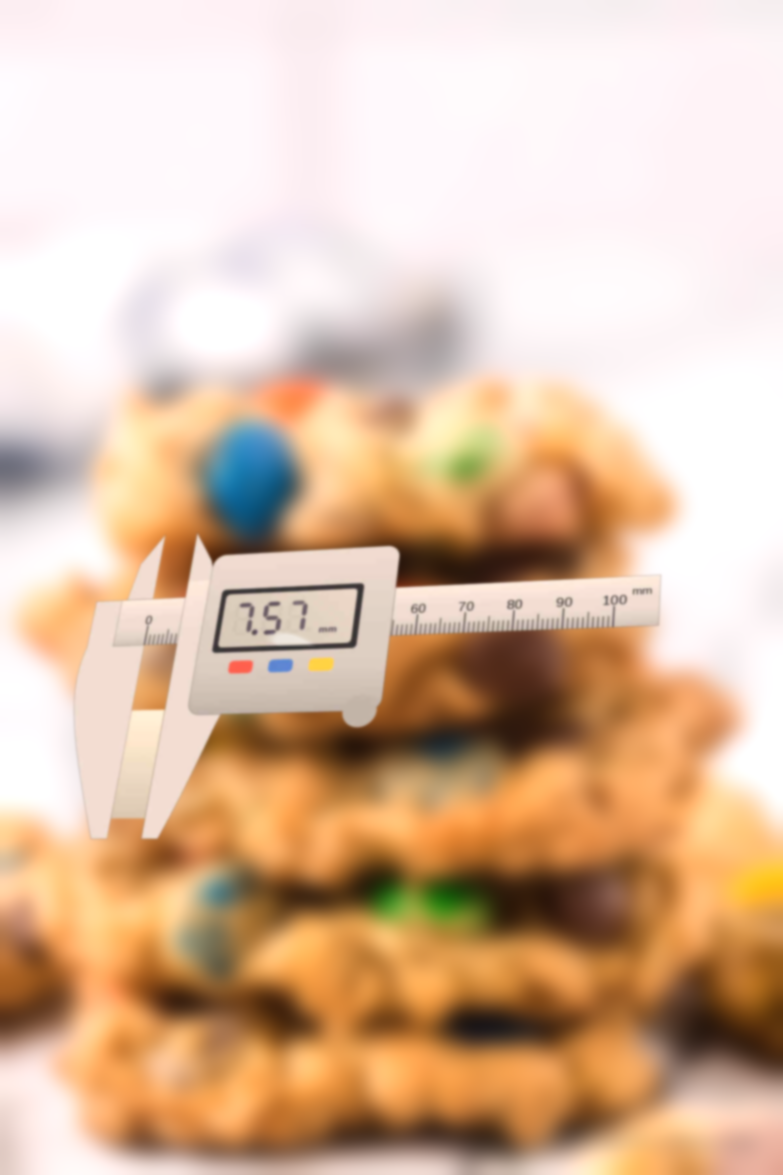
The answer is 7.57 mm
